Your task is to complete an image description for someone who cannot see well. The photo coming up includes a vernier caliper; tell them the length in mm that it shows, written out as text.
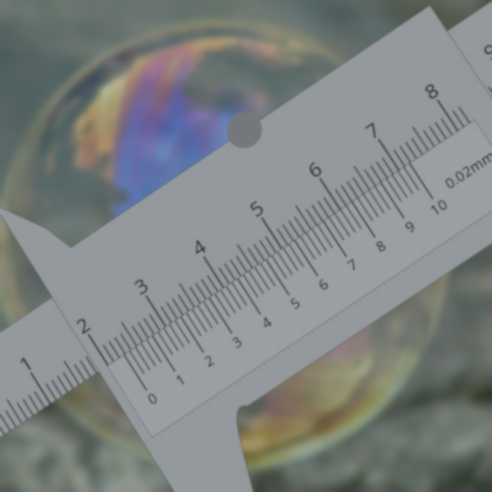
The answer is 22.8 mm
